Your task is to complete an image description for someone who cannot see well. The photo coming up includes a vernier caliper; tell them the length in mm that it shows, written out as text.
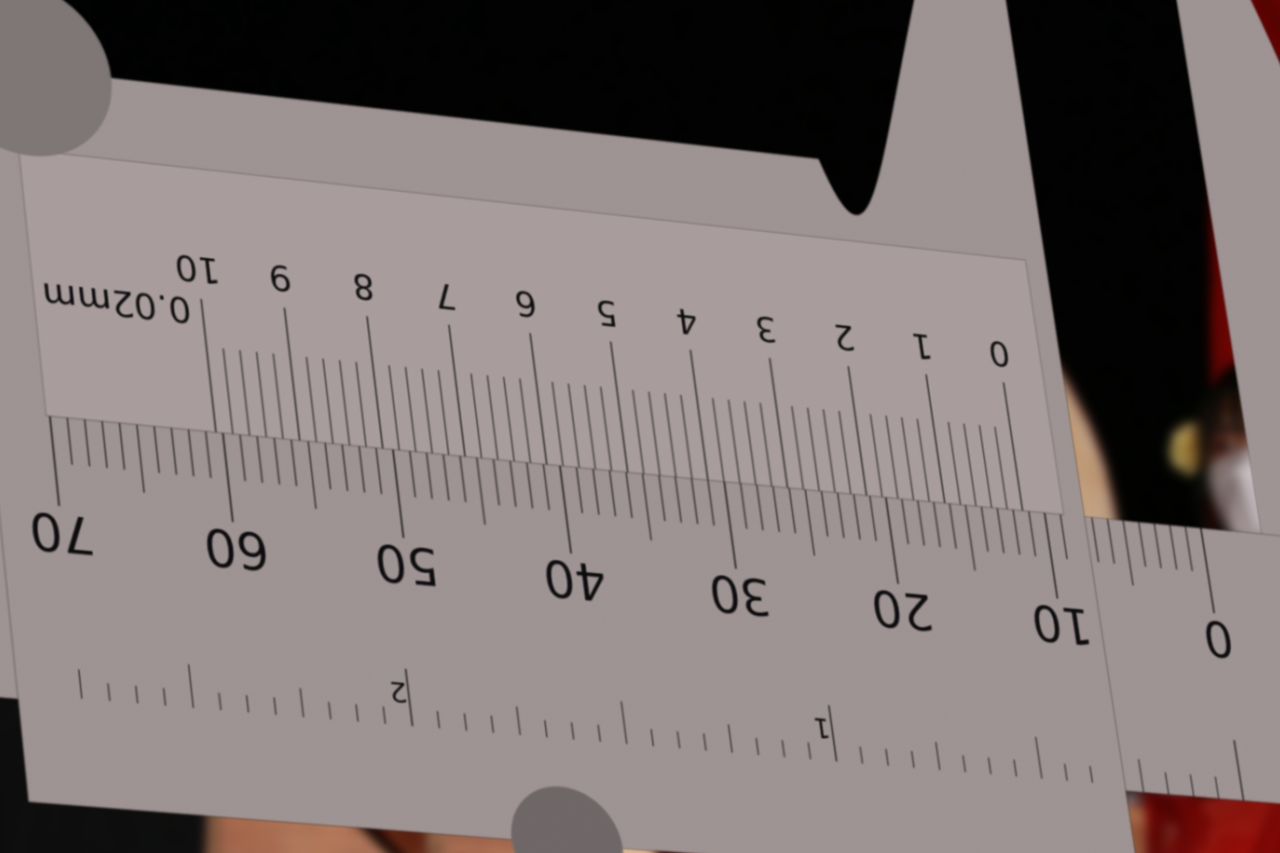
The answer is 11.4 mm
